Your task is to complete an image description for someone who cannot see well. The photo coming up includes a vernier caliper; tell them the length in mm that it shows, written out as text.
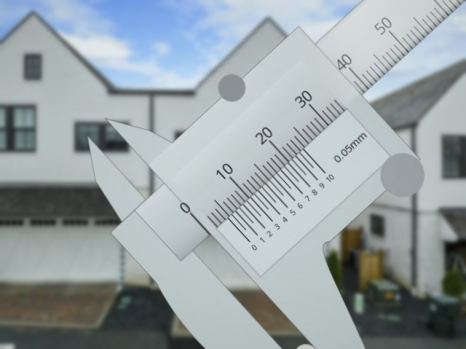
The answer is 4.6 mm
